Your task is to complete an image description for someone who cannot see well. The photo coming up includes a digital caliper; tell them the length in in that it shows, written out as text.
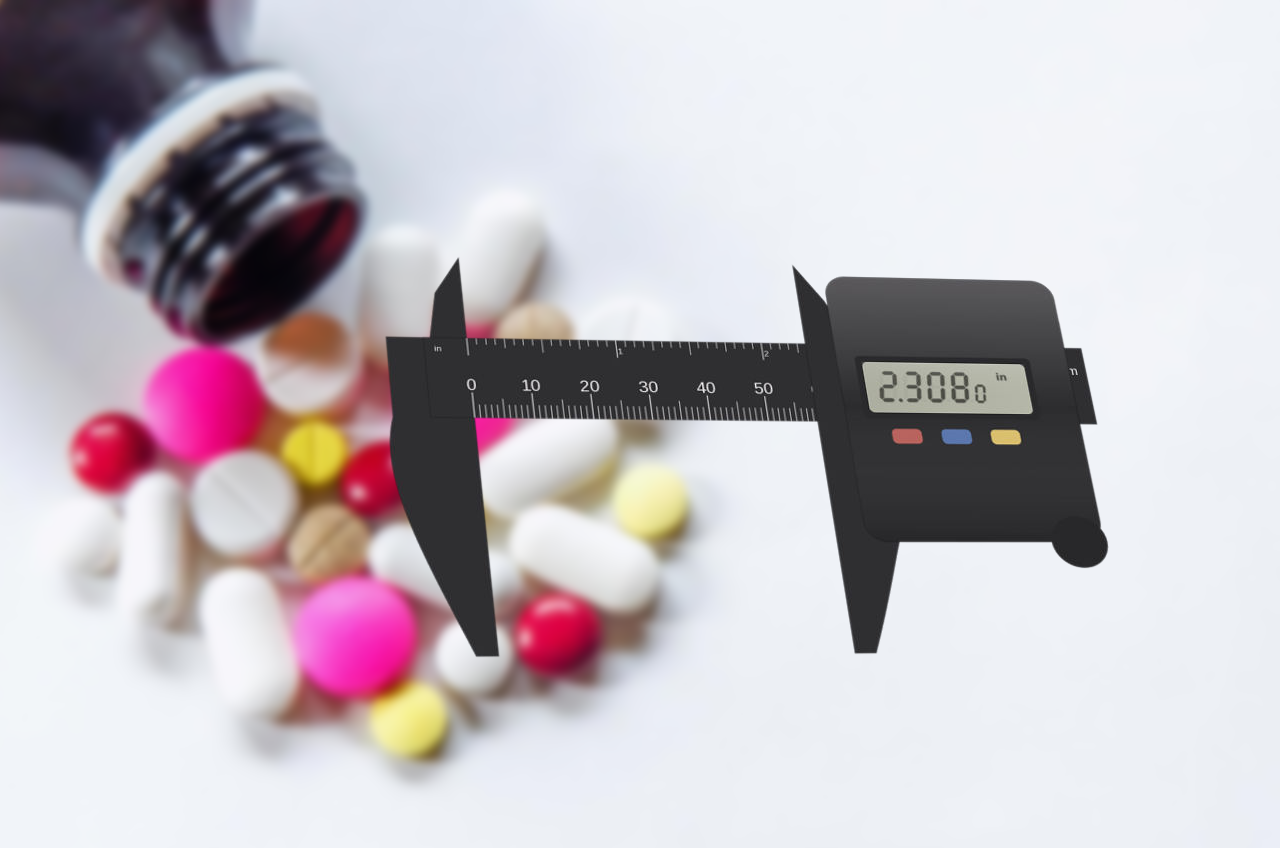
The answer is 2.3080 in
